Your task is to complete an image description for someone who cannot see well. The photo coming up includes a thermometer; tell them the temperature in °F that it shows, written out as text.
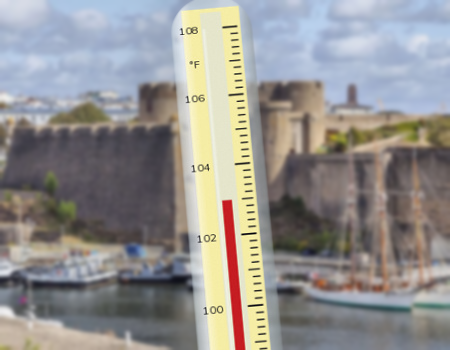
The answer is 103 °F
